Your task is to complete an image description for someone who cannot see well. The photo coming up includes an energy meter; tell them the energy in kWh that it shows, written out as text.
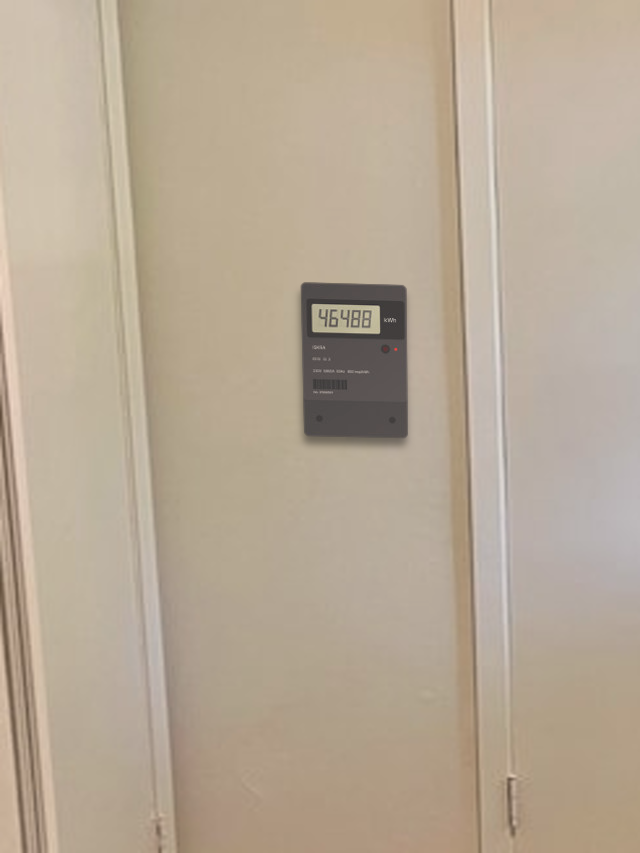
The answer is 46488 kWh
